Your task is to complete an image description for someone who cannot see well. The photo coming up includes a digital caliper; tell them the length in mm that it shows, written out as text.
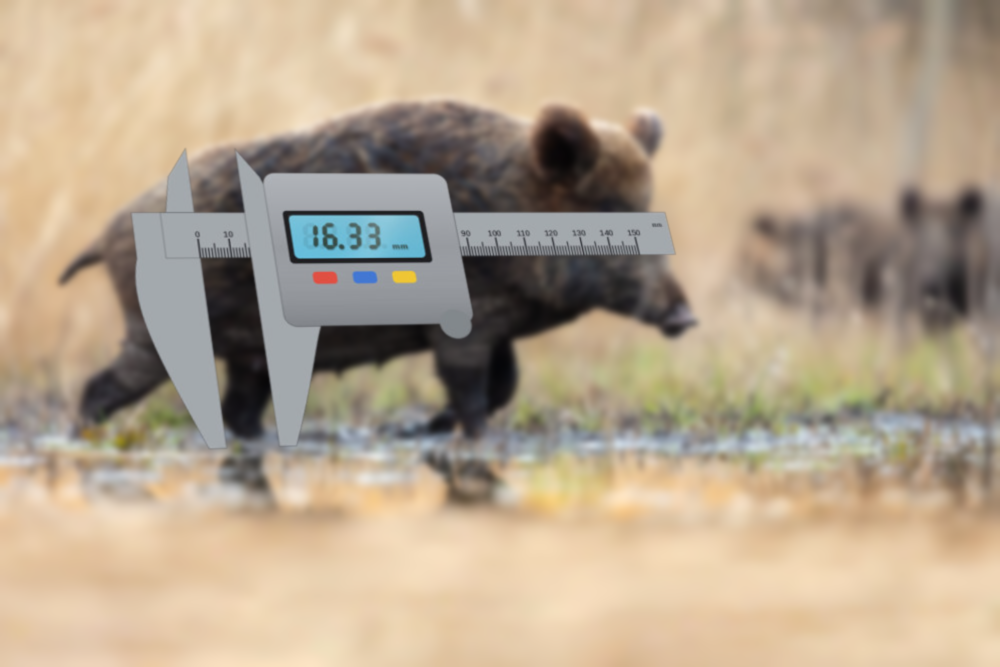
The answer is 16.33 mm
